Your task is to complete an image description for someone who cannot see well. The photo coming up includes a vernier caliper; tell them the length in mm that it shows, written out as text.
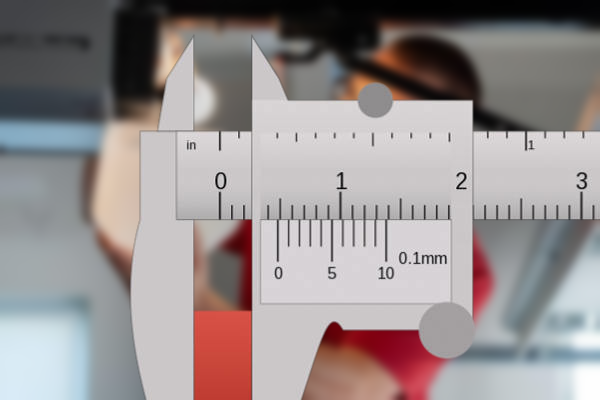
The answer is 4.8 mm
